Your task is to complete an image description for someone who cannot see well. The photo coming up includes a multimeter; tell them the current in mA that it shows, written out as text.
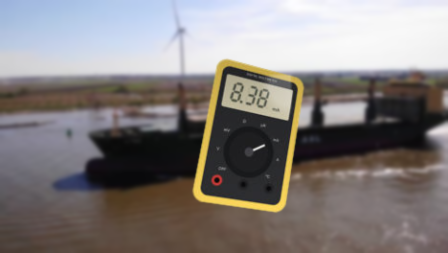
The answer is 8.38 mA
